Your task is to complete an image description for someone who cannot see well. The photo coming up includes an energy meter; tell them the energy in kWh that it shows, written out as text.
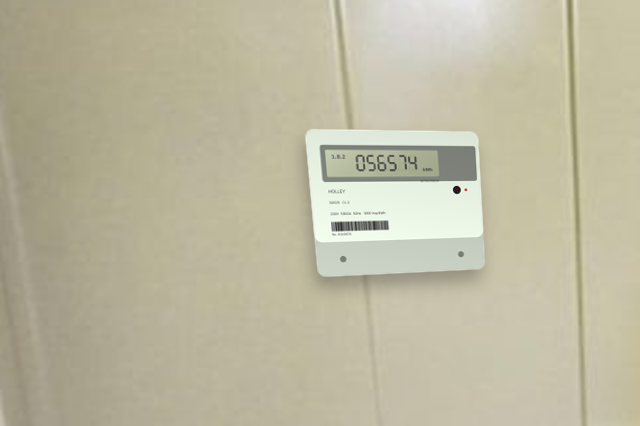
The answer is 56574 kWh
